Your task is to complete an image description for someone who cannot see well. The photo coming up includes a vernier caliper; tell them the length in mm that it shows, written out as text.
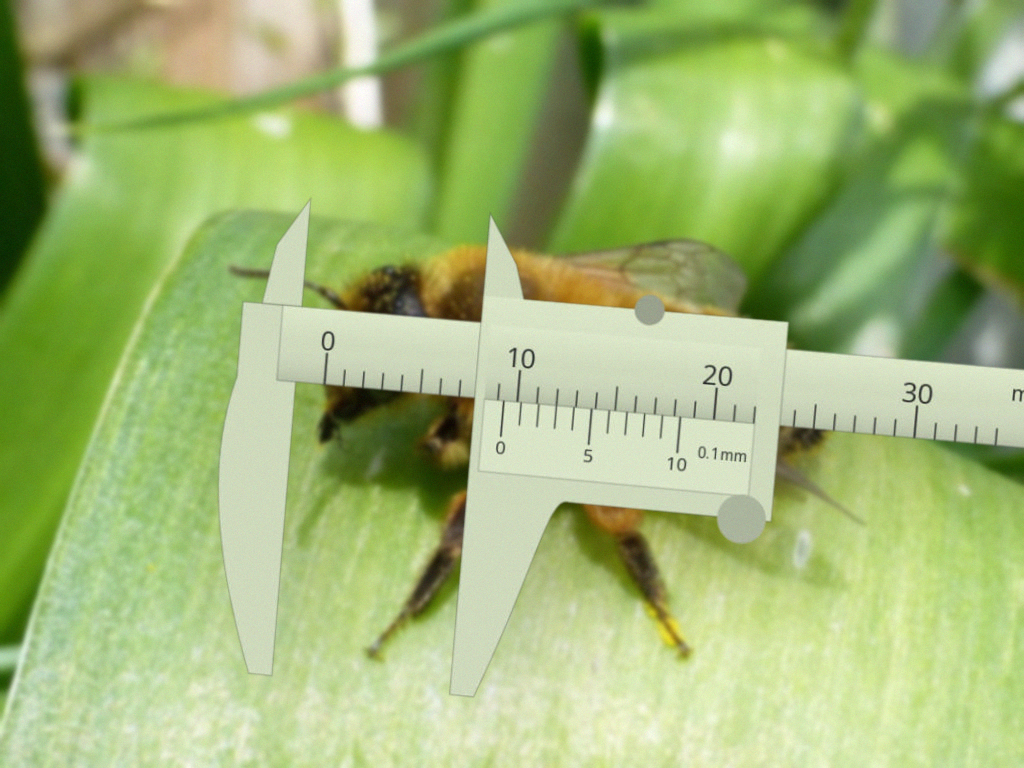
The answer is 9.3 mm
